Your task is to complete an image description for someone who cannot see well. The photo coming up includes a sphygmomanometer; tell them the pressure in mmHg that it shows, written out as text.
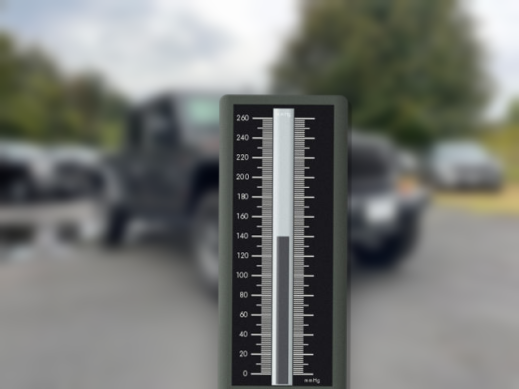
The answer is 140 mmHg
